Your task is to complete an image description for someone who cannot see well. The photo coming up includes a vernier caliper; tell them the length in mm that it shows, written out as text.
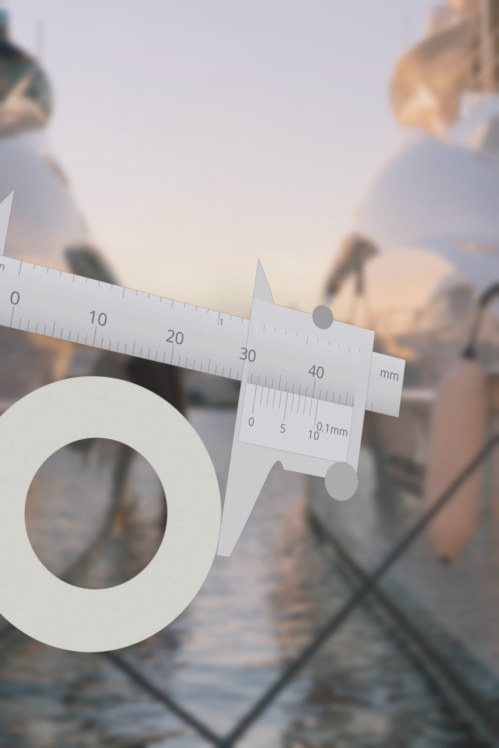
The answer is 31.8 mm
